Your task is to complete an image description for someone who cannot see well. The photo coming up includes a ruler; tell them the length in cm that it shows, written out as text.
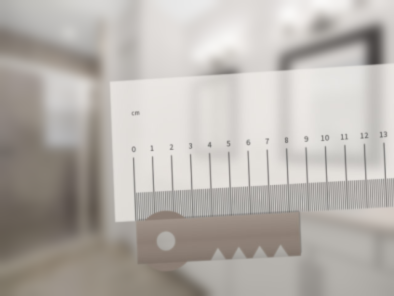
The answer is 8.5 cm
